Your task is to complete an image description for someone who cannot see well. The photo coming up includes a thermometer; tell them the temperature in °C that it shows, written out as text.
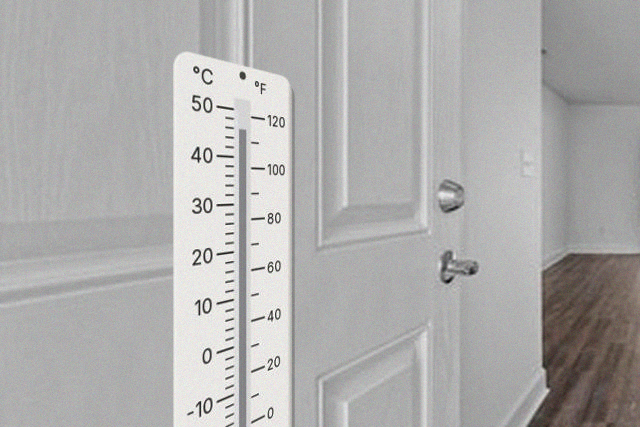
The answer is 46 °C
